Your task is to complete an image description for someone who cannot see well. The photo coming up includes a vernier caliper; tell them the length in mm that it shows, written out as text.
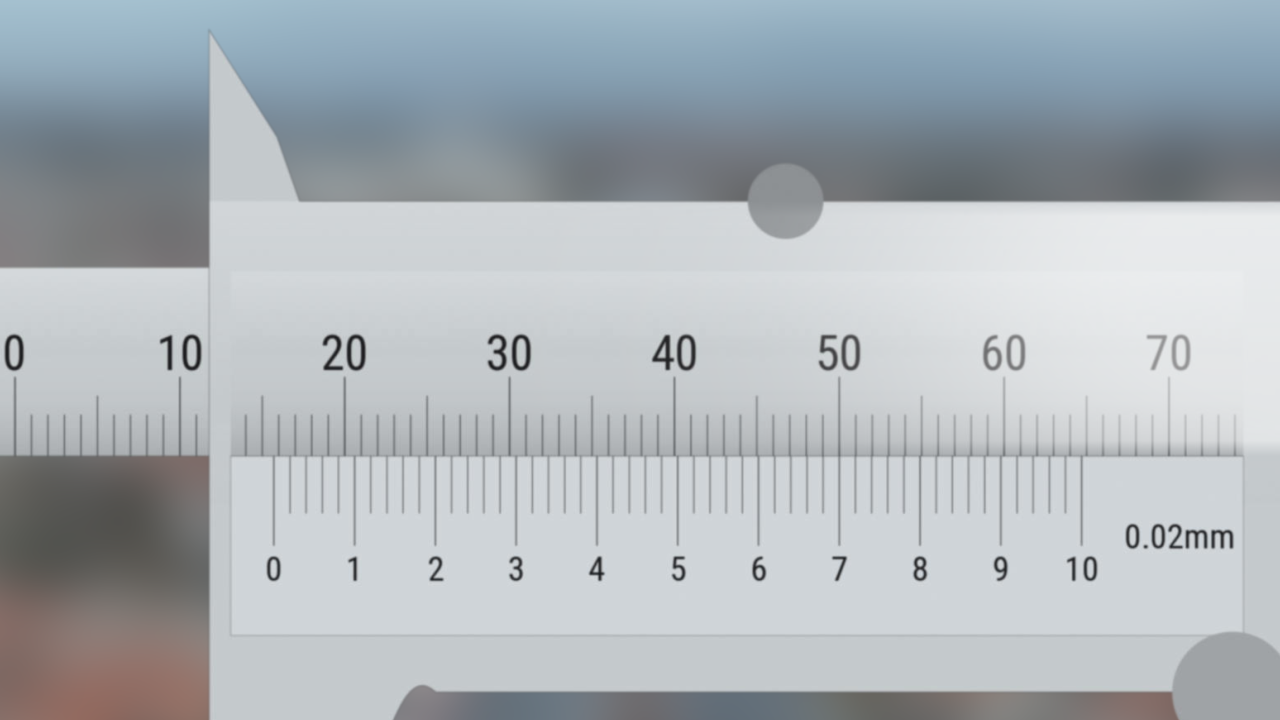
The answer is 15.7 mm
